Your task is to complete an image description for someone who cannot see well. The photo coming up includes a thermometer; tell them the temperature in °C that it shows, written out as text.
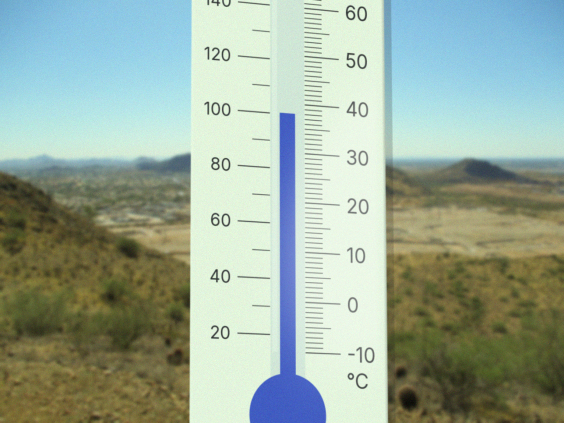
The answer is 38 °C
